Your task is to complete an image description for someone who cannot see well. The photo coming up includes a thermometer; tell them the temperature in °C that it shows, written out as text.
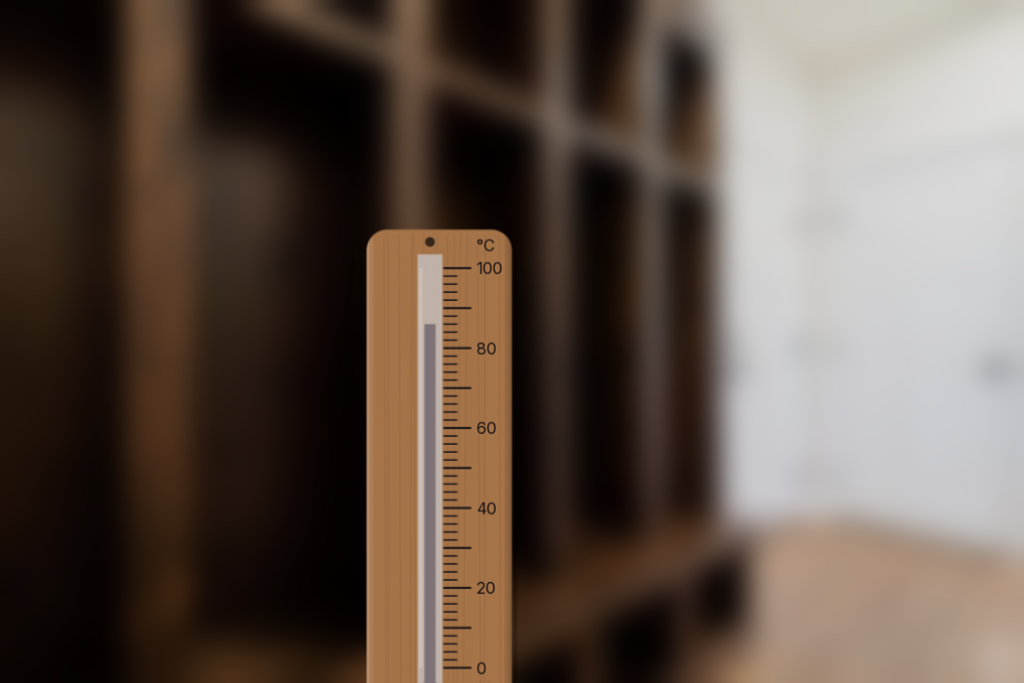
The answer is 86 °C
